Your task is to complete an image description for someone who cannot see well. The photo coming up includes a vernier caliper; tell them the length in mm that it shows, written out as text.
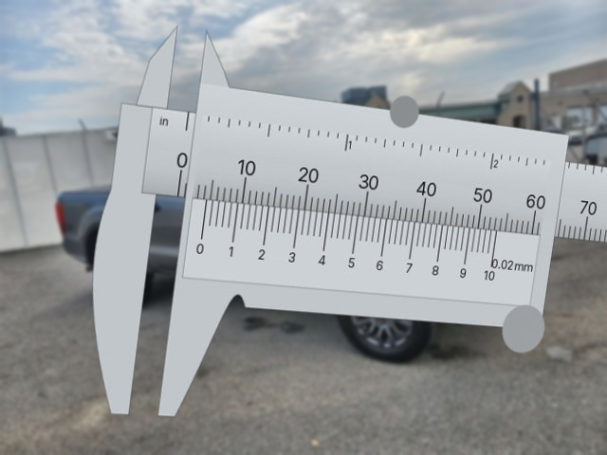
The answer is 4.4 mm
